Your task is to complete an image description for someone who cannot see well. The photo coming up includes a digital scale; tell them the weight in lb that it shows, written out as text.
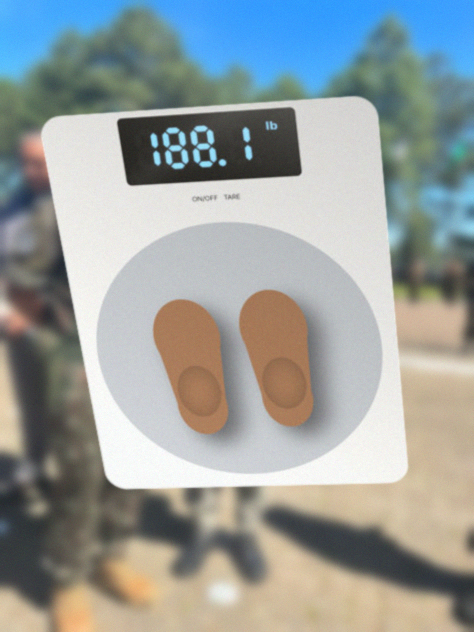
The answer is 188.1 lb
